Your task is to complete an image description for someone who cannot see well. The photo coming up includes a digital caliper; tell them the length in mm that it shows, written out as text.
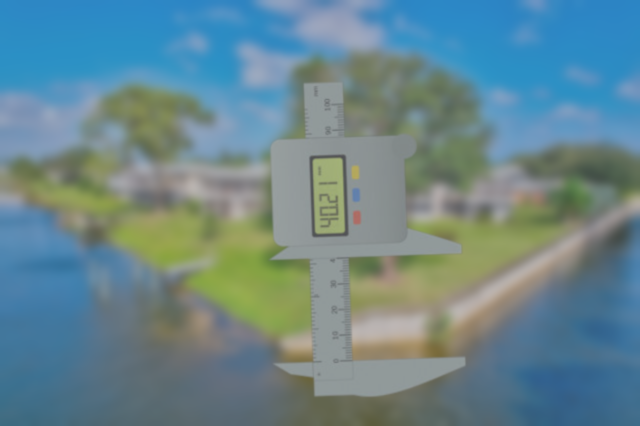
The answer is 40.21 mm
